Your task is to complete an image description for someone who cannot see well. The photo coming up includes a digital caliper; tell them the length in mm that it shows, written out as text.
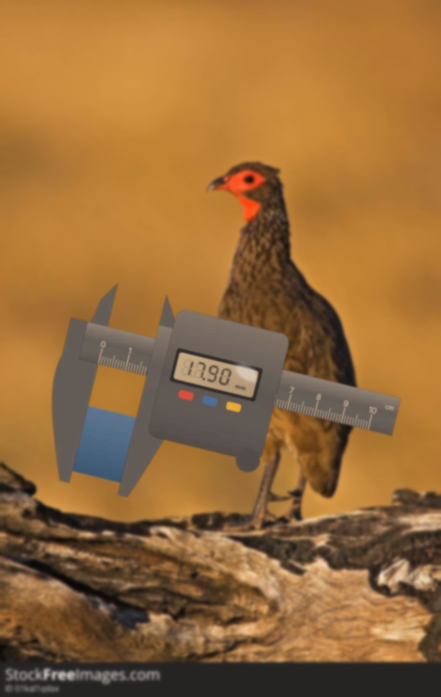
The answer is 17.90 mm
